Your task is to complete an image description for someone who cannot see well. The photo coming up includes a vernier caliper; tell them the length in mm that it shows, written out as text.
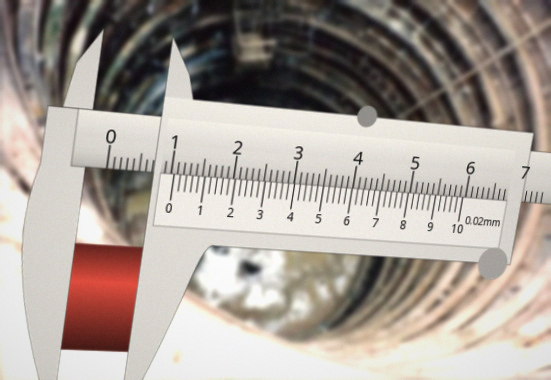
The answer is 10.5 mm
